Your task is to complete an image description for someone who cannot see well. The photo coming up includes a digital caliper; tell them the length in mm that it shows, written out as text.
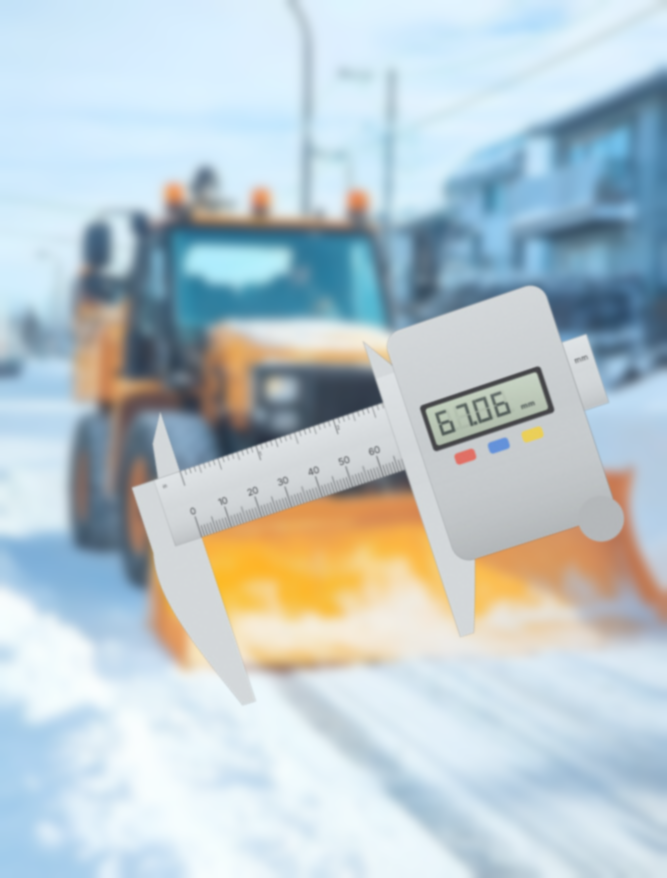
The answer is 67.06 mm
